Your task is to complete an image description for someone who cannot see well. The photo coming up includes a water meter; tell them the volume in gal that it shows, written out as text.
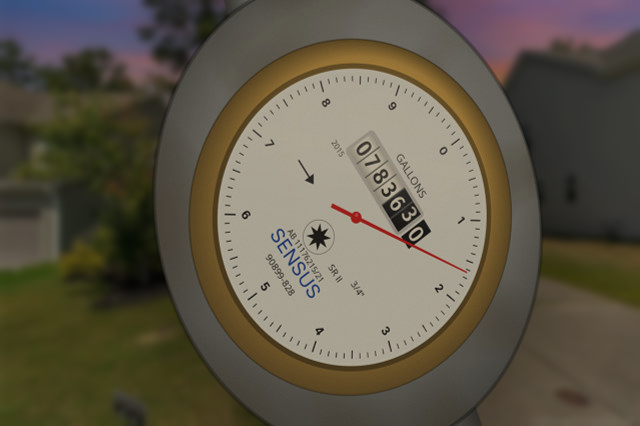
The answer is 783631.6 gal
